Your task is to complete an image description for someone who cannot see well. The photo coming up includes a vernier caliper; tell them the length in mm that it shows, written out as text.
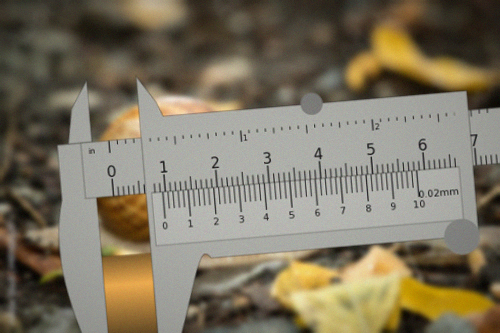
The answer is 9.5 mm
